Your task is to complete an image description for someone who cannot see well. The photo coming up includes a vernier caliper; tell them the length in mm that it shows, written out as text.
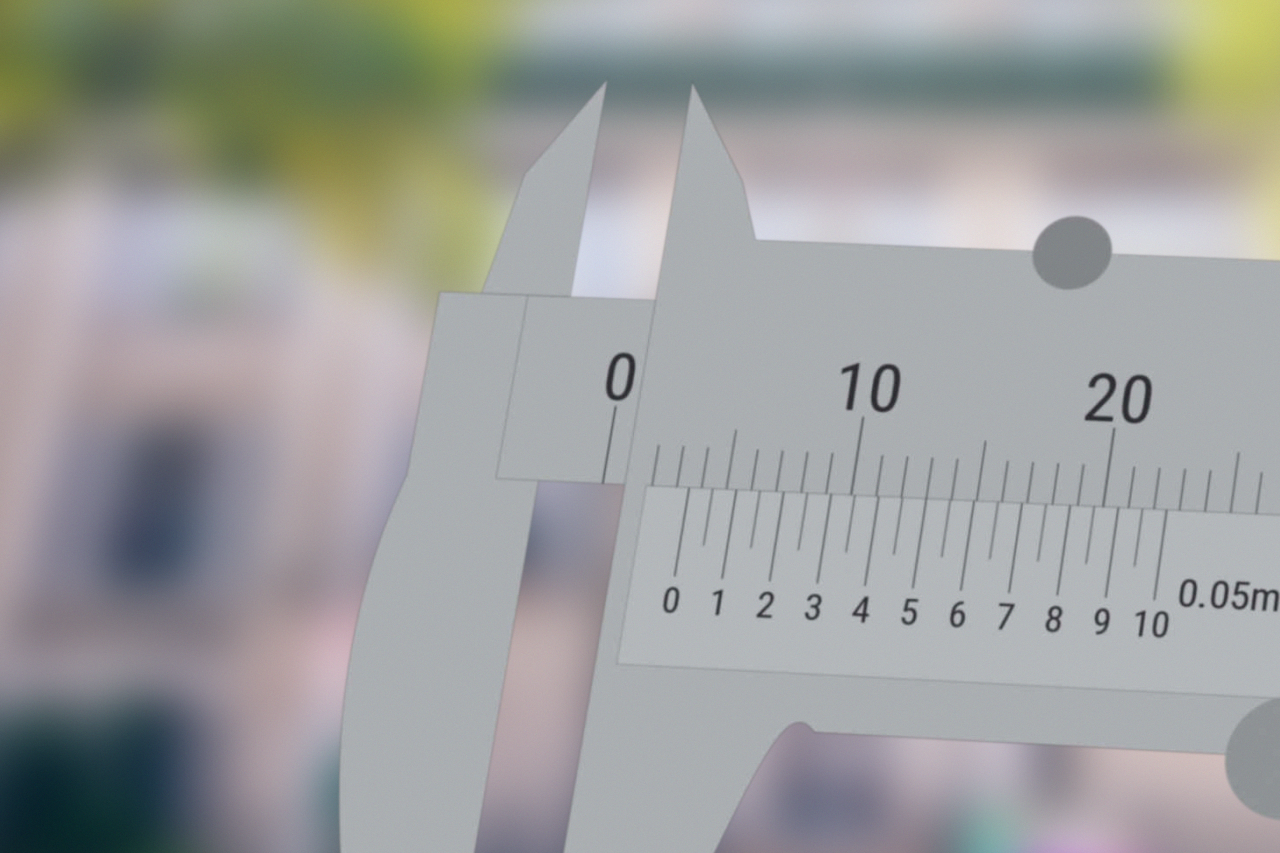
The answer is 3.5 mm
